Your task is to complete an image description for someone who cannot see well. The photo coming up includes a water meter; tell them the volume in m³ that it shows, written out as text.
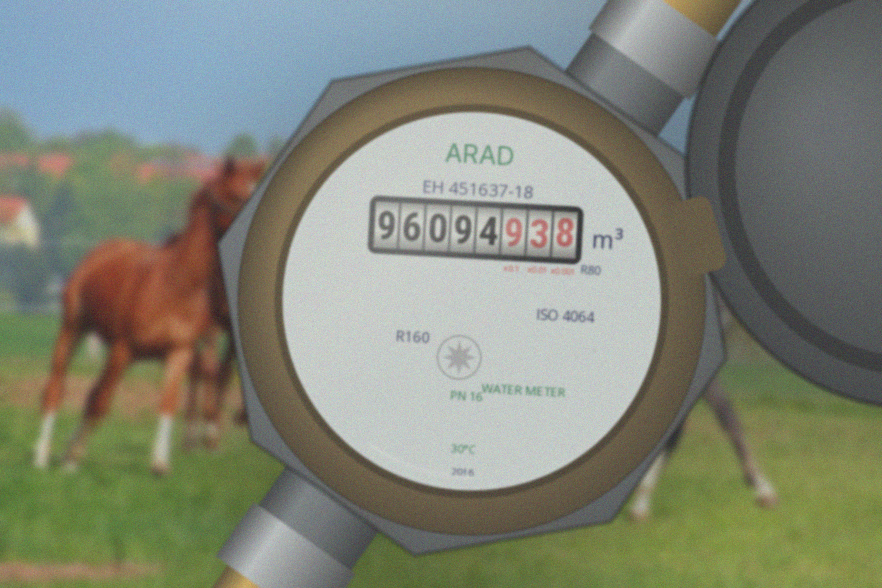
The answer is 96094.938 m³
